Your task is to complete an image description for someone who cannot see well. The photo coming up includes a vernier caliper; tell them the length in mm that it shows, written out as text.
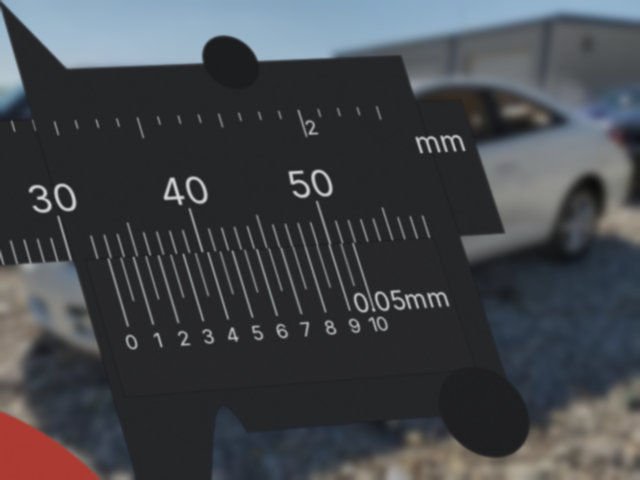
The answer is 32.8 mm
